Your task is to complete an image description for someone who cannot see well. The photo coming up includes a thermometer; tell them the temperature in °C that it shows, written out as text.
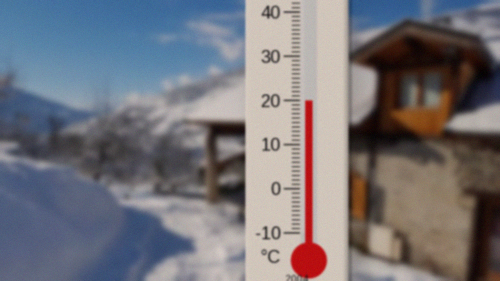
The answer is 20 °C
